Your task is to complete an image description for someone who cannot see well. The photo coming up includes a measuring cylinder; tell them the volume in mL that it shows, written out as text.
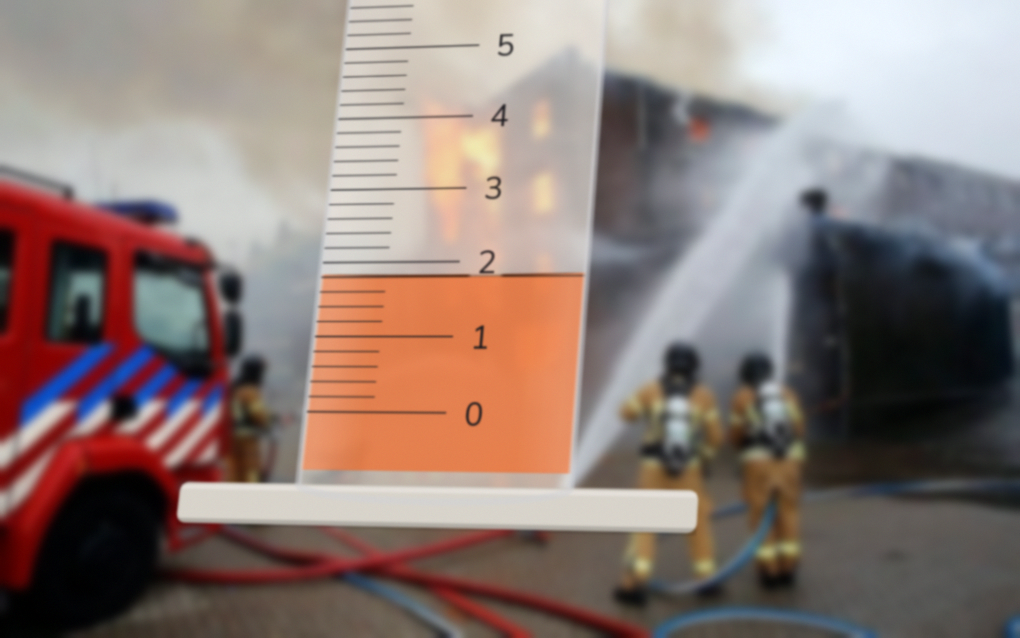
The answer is 1.8 mL
